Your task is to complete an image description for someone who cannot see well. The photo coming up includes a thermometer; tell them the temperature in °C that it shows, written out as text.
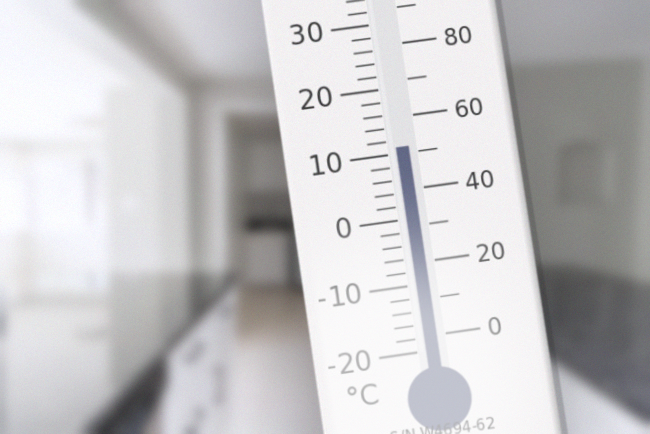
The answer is 11 °C
